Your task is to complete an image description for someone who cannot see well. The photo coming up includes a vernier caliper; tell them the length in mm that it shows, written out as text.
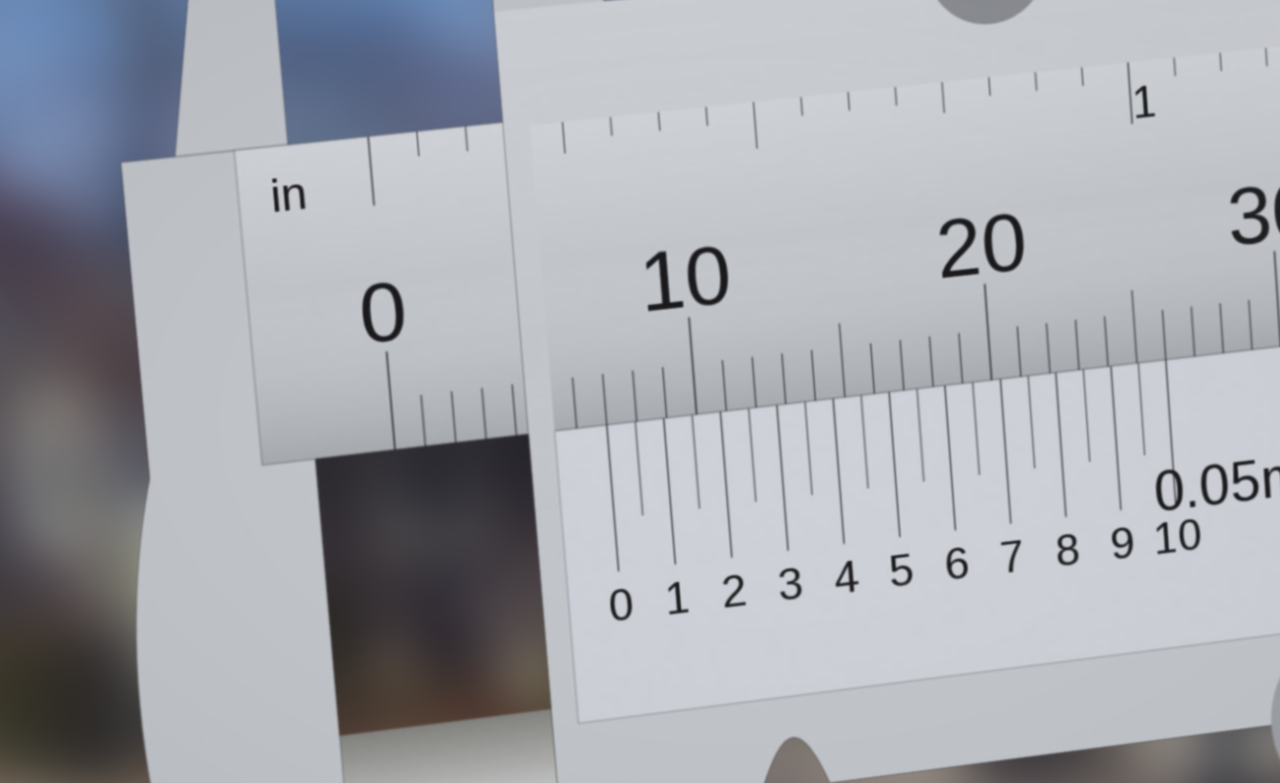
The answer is 7.0 mm
